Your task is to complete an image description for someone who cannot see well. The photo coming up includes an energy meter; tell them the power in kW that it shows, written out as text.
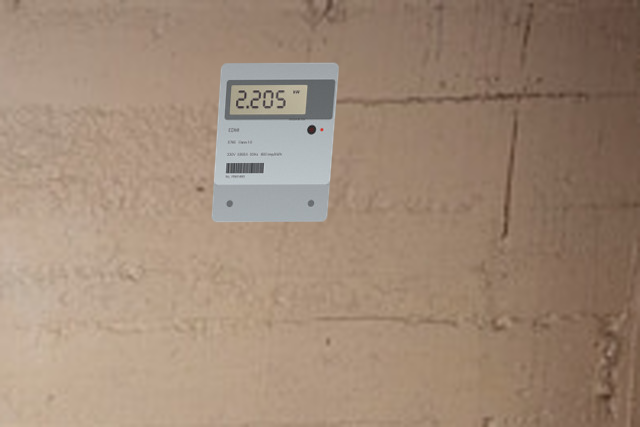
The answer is 2.205 kW
